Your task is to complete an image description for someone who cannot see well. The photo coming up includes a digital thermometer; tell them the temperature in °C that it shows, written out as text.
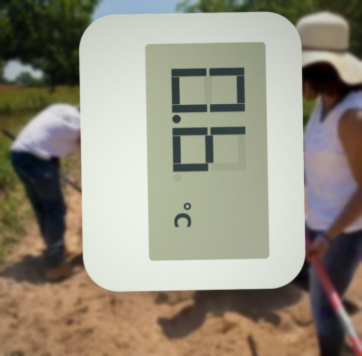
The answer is 0.6 °C
